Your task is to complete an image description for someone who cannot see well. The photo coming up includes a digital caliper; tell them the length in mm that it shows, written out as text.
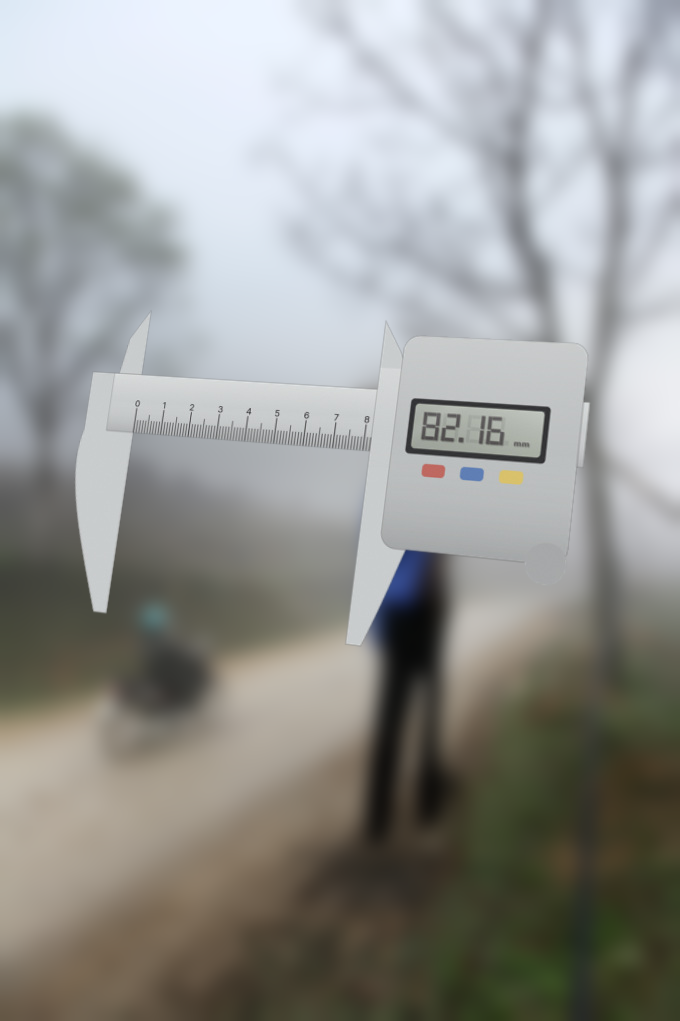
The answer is 82.16 mm
